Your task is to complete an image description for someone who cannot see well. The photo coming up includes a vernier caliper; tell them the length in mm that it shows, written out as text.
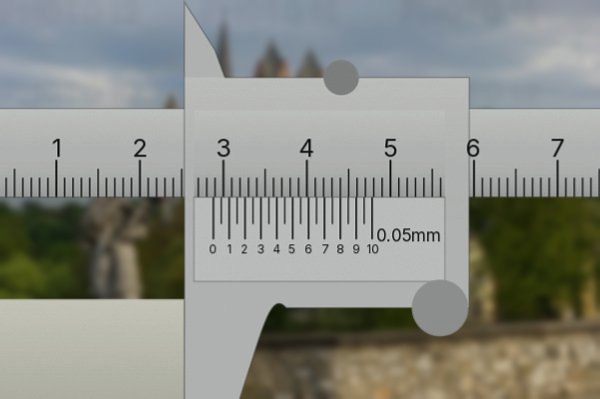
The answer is 28.8 mm
